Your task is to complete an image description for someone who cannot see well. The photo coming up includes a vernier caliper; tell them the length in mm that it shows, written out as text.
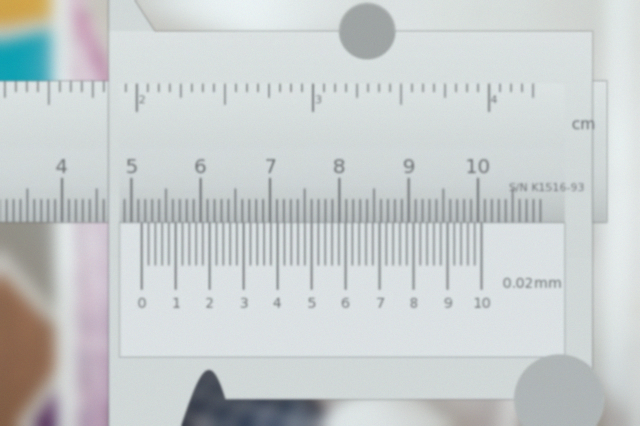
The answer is 51.5 mm
